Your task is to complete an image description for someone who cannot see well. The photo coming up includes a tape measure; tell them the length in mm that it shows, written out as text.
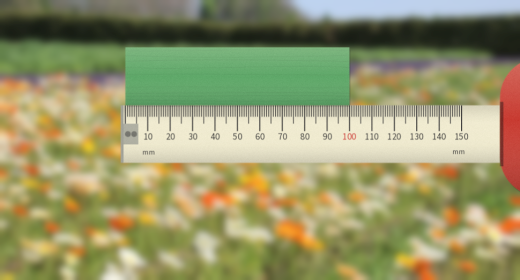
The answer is 100 mm
